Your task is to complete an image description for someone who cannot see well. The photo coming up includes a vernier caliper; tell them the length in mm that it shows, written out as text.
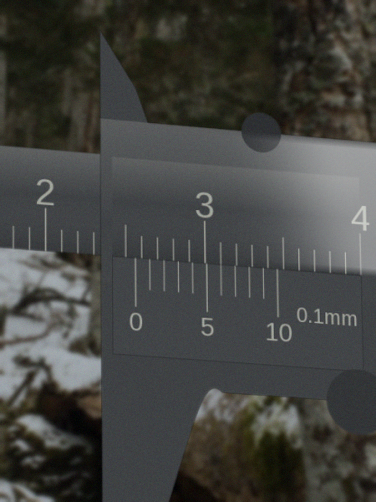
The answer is 25.6 mm
